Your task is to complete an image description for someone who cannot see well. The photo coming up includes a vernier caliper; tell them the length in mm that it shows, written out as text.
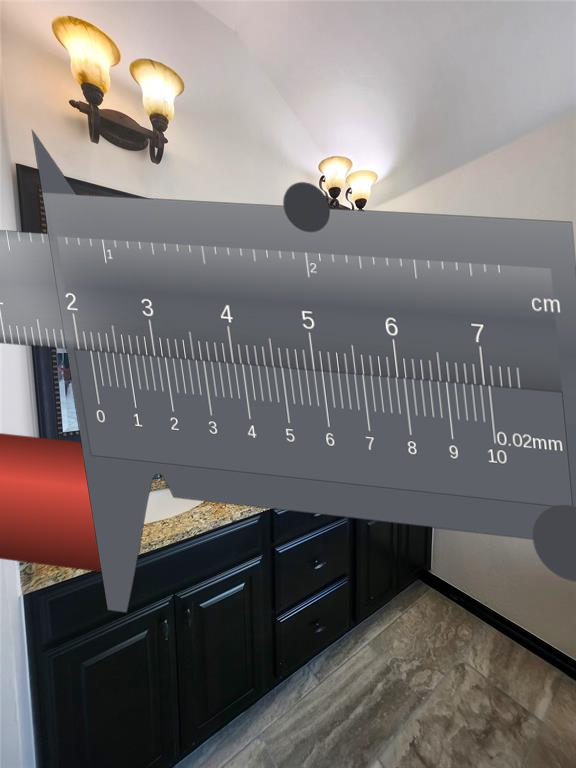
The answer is 21.6 mm
